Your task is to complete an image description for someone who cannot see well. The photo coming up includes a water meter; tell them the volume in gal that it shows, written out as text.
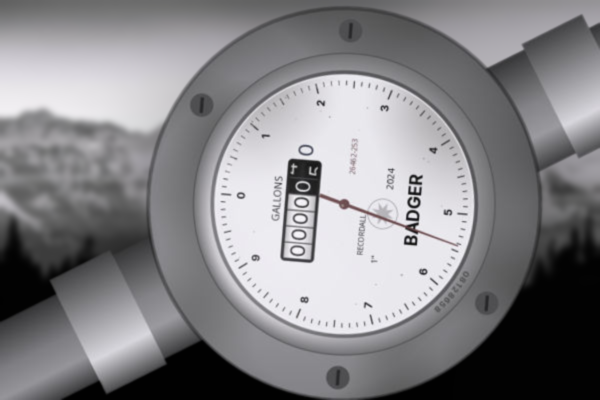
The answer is 45.4 gal
